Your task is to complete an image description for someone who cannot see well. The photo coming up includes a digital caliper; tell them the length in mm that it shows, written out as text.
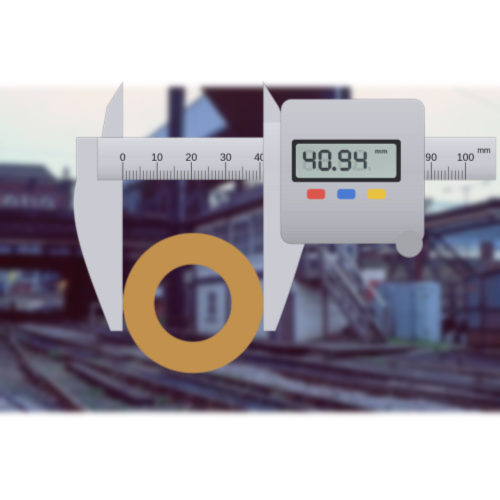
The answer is 40.94 mm
